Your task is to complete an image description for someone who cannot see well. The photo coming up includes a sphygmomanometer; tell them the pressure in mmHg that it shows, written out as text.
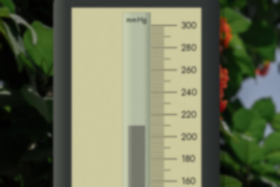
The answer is 210 mmHg
